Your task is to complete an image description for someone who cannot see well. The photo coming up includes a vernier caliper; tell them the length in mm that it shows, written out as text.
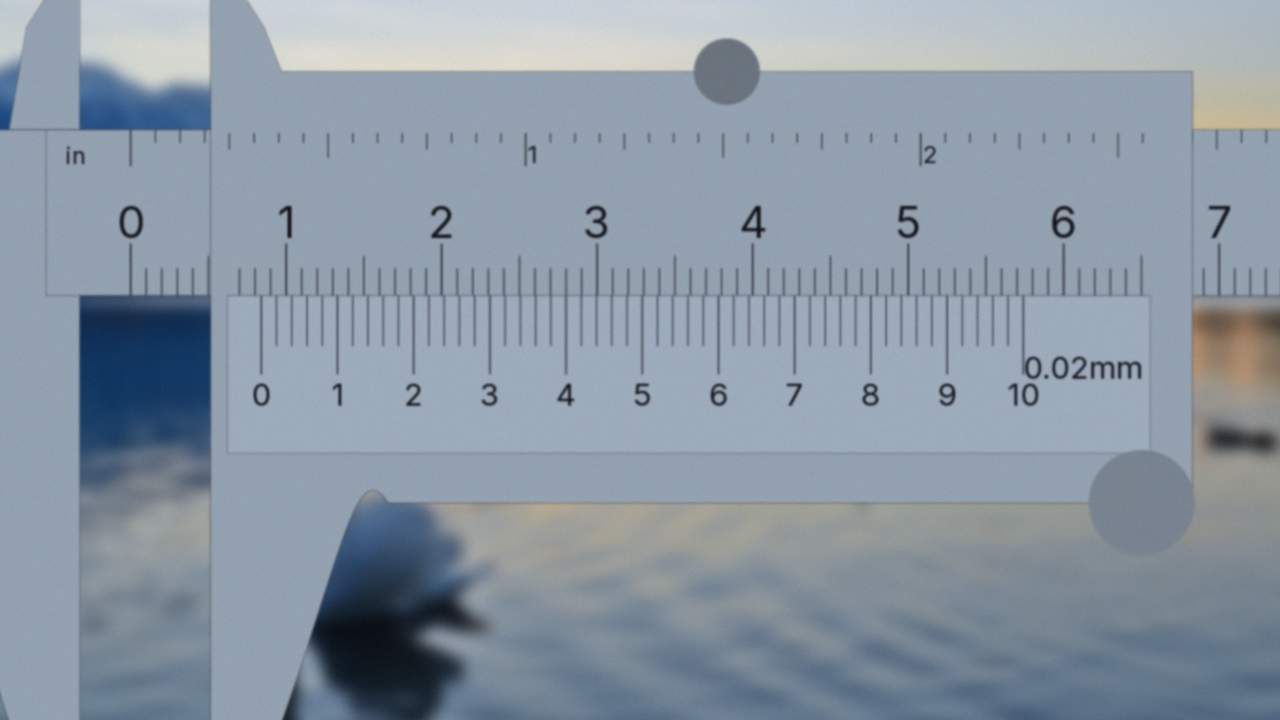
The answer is 8.4 mm
